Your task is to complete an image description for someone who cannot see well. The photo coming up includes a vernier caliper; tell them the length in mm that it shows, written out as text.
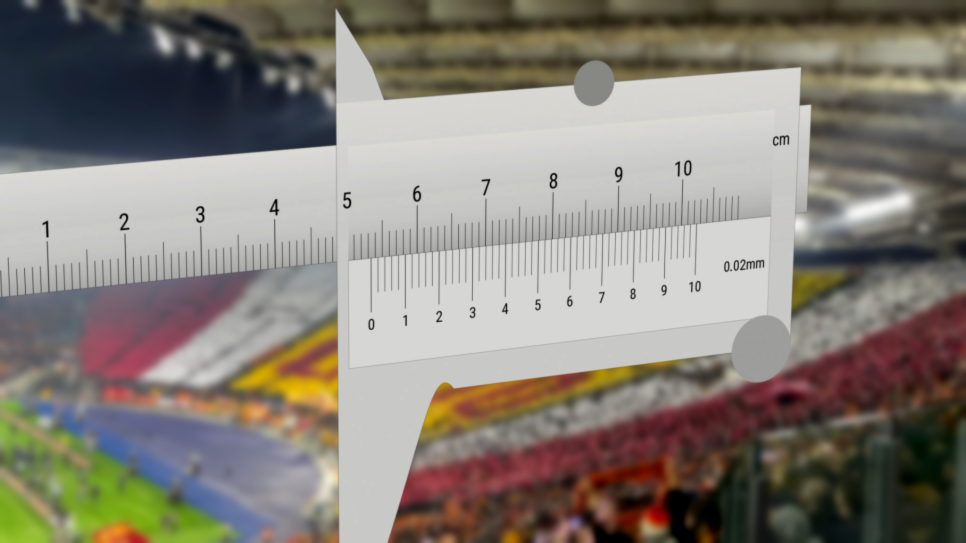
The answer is 53.4 mm
